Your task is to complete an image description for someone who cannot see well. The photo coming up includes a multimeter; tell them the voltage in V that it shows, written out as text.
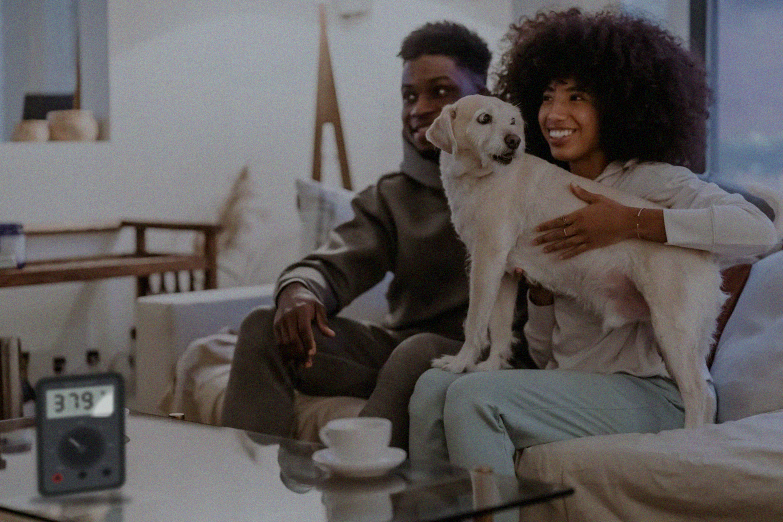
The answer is 379 V
